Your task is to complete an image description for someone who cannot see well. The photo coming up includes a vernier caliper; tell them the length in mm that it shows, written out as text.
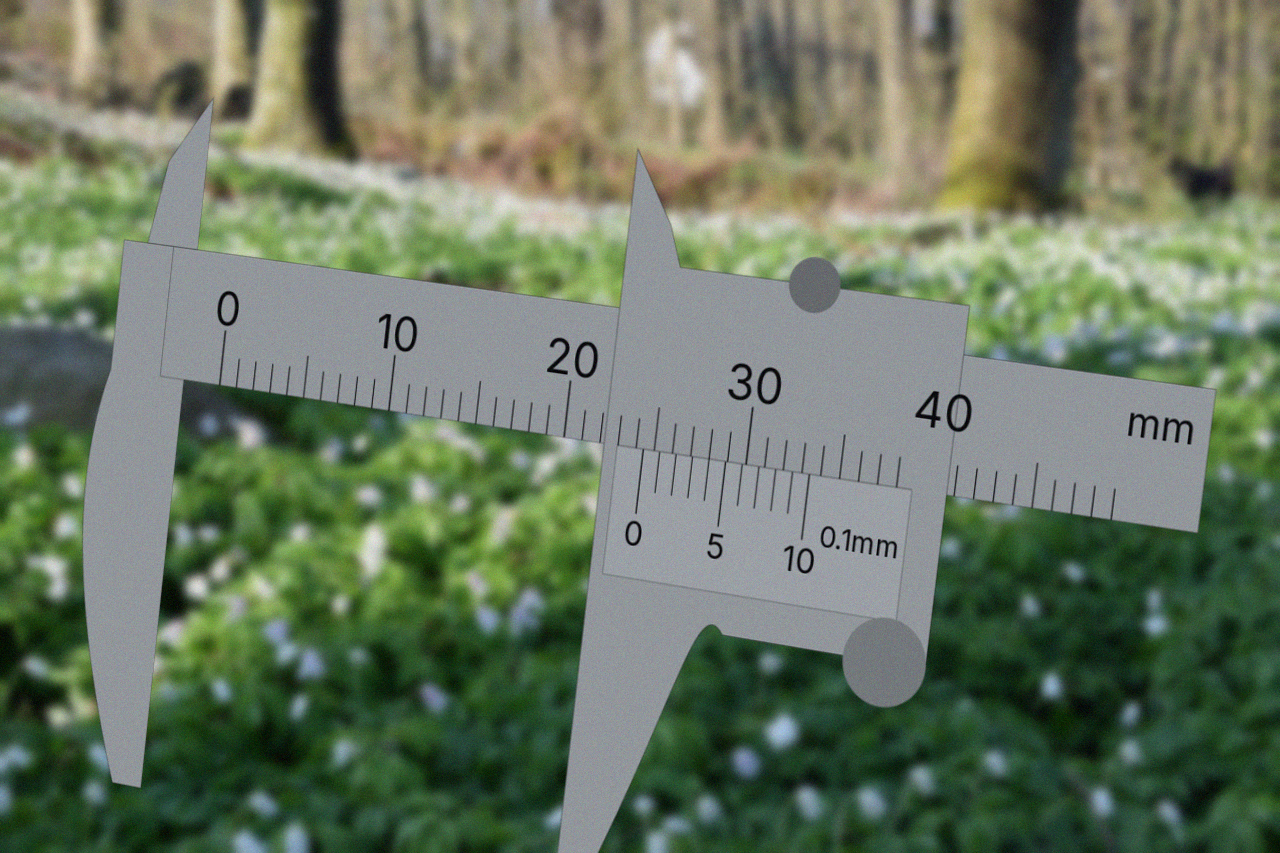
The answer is 24.4 mm
